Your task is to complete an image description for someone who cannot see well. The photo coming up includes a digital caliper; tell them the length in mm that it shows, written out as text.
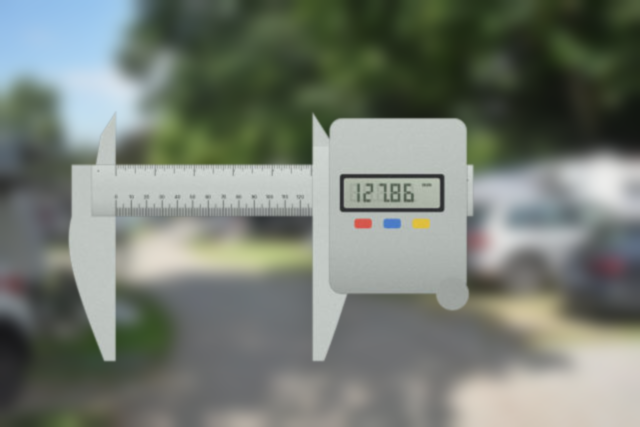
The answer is 127.86 mm
